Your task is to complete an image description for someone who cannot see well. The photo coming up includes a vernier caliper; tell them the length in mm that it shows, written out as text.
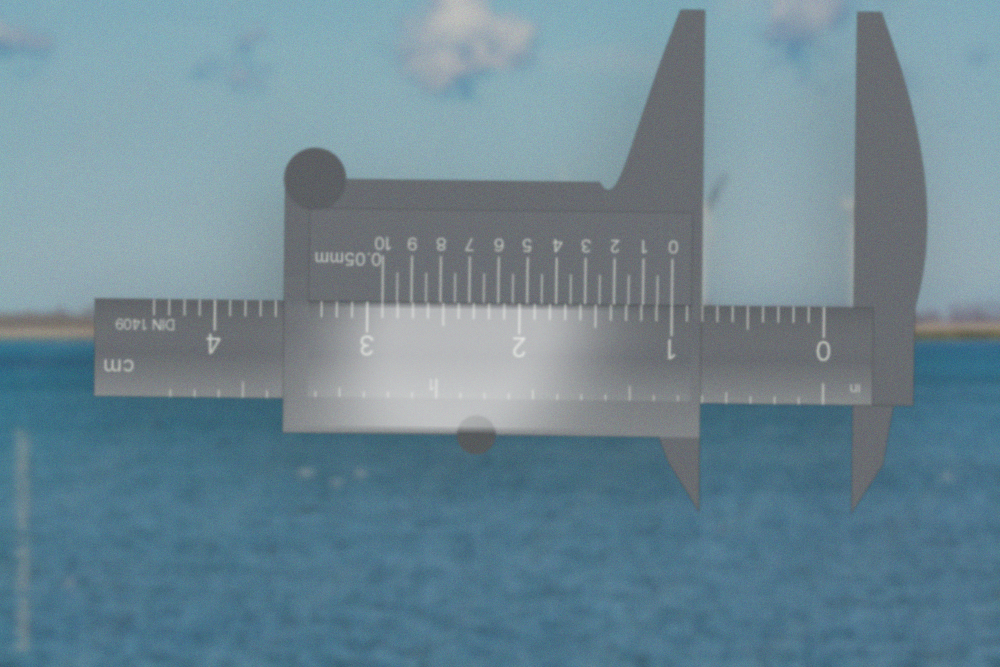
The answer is 10.0 mm
